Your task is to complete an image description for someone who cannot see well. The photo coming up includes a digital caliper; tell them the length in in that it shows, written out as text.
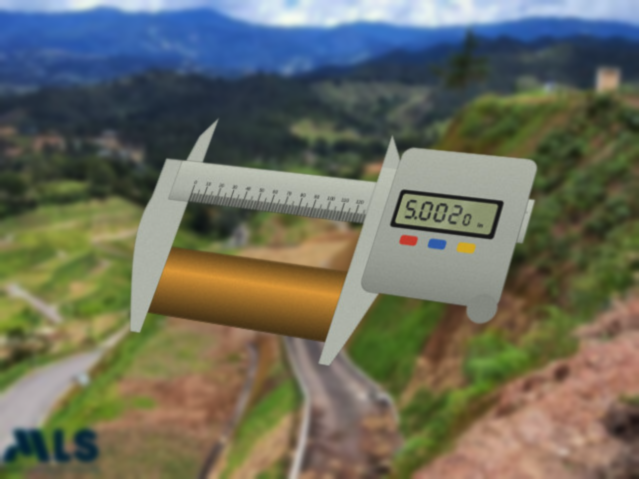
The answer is 5.0020 in
